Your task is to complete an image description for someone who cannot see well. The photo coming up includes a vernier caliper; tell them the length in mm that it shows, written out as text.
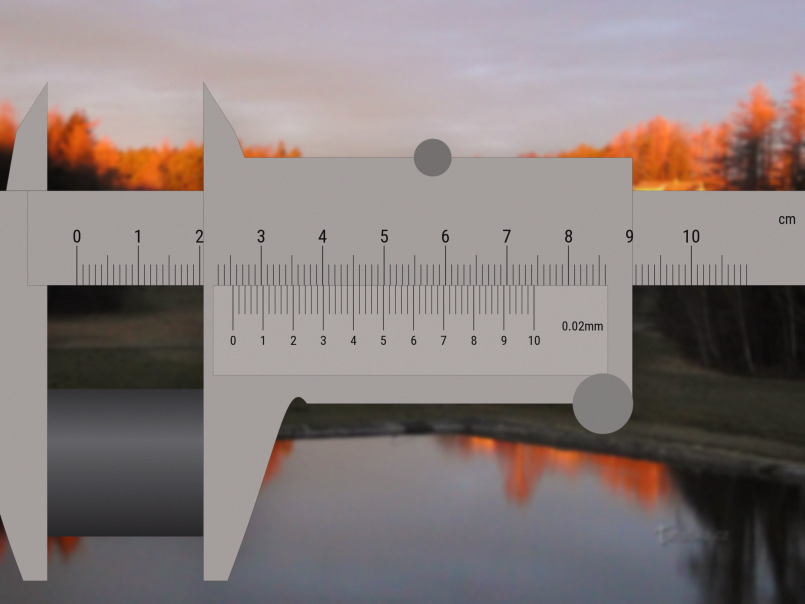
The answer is 25.4 mm
